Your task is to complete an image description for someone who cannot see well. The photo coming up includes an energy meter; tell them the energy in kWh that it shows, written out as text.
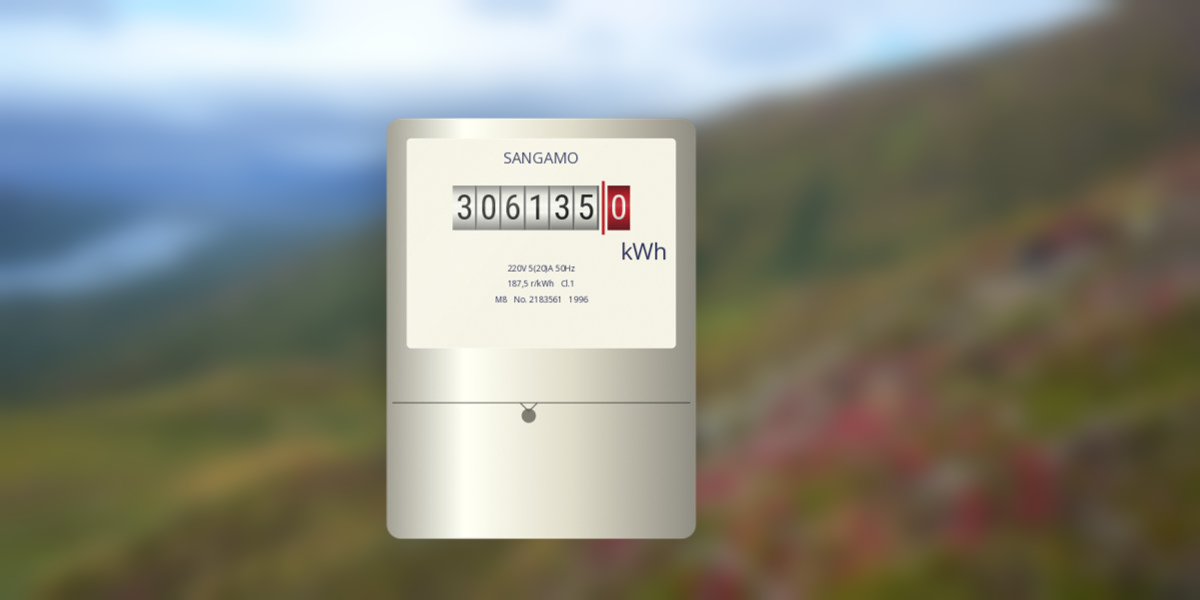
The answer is 306135.0 kWh
